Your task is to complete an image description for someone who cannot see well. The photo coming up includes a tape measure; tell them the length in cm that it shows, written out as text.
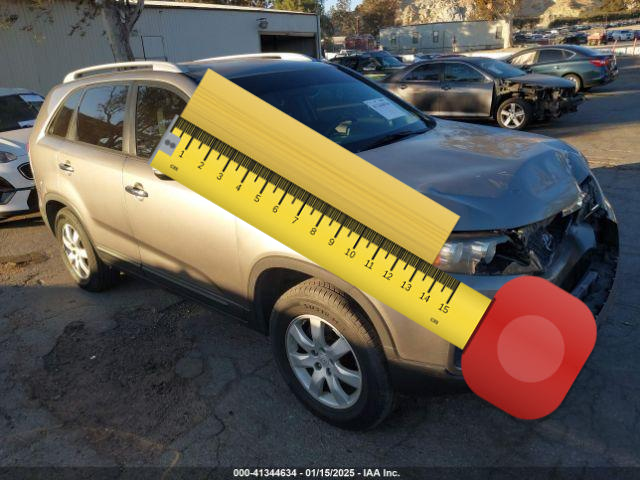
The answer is 13.5 cm
